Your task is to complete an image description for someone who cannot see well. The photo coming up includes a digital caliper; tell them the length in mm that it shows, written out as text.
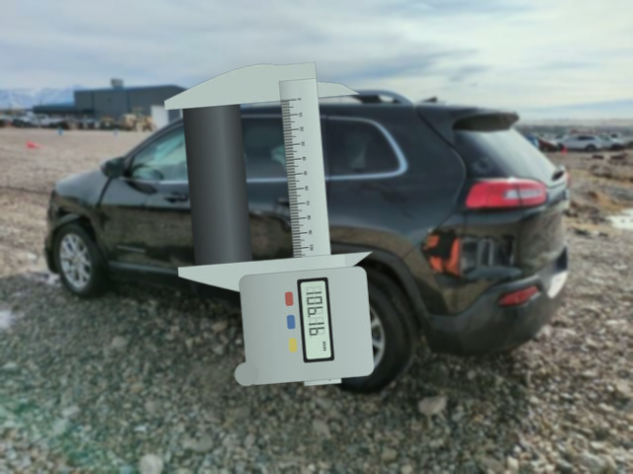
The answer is 106.16 mm
